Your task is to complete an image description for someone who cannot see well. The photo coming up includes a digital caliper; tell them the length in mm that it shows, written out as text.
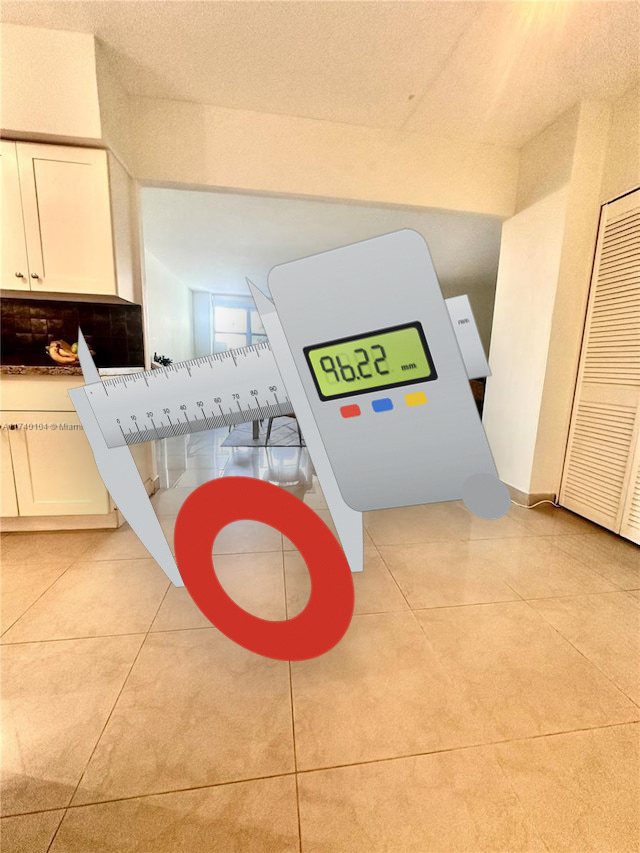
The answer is 96.22 mm
